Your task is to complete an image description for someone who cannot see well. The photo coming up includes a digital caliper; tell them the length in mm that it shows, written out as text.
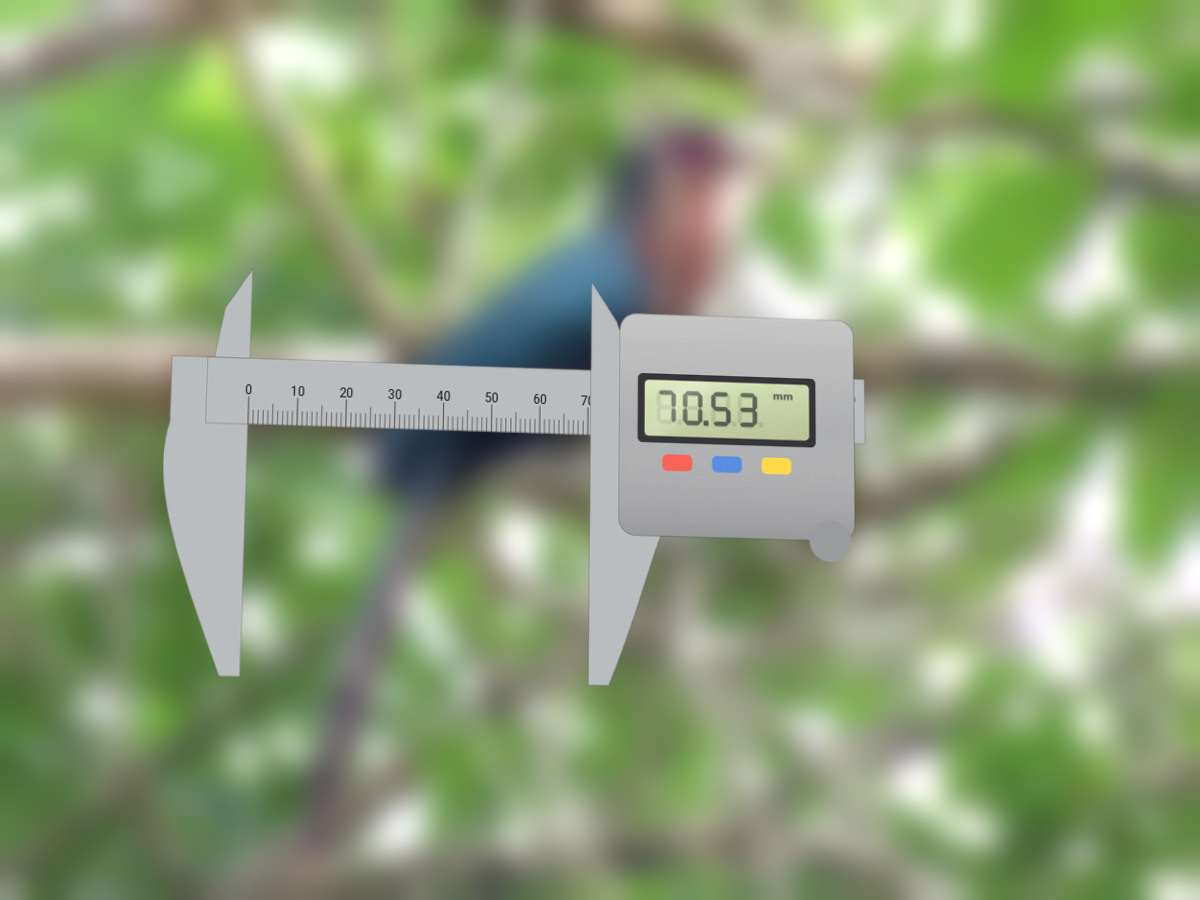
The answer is 70.53 mm
